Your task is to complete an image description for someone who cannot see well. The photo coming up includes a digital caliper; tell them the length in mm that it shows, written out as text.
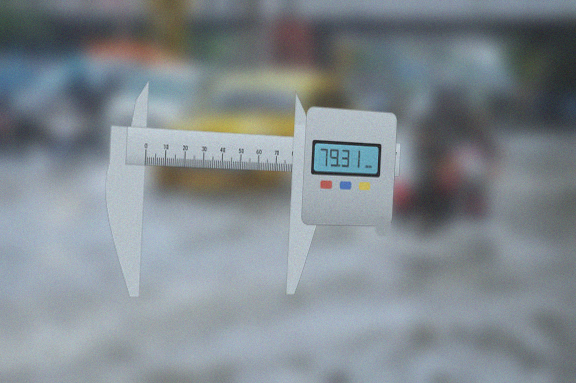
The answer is 79.31 mm
